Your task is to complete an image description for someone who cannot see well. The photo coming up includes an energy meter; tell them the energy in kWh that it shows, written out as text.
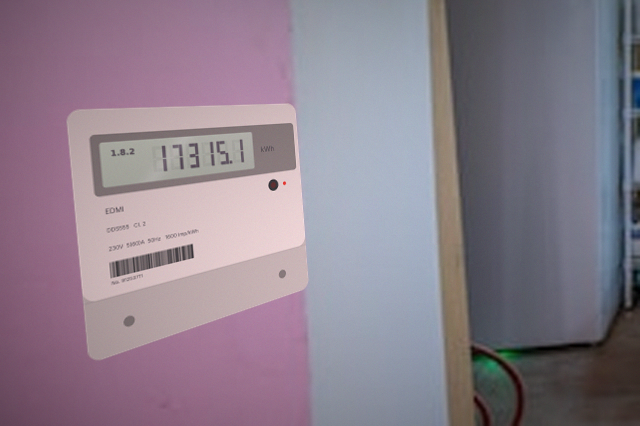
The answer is 17315.1 kWh
